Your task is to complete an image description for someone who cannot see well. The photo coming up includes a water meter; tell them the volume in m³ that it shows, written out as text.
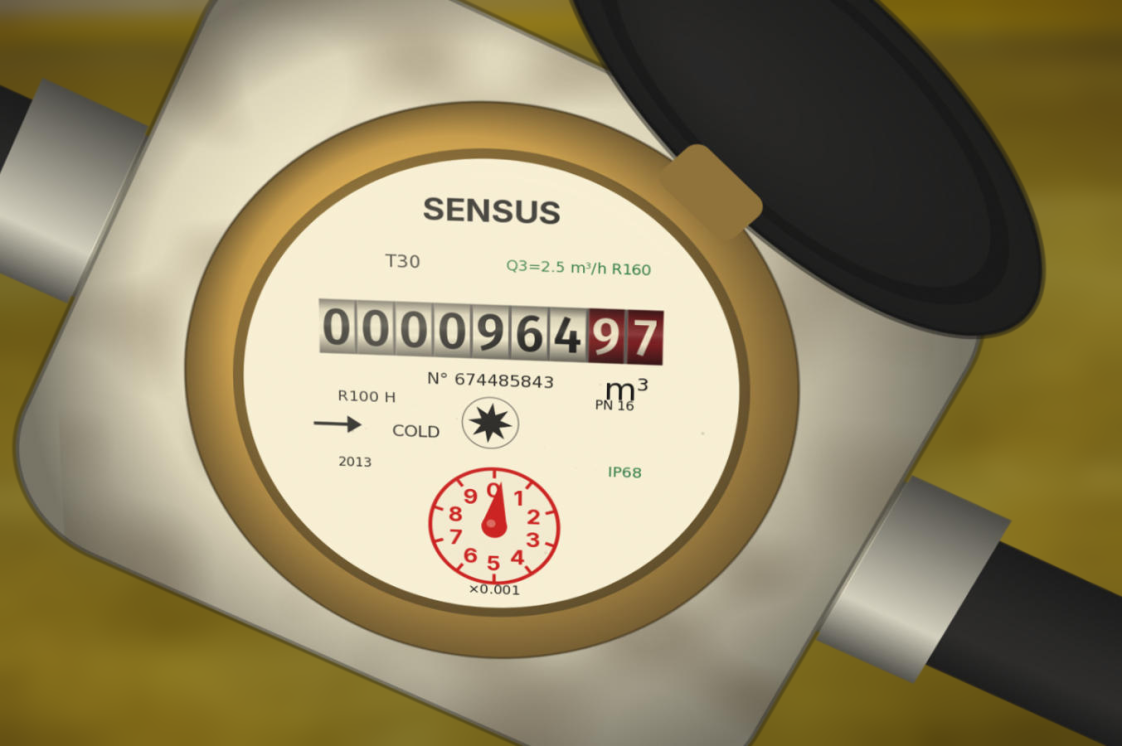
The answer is 964.970 m³
